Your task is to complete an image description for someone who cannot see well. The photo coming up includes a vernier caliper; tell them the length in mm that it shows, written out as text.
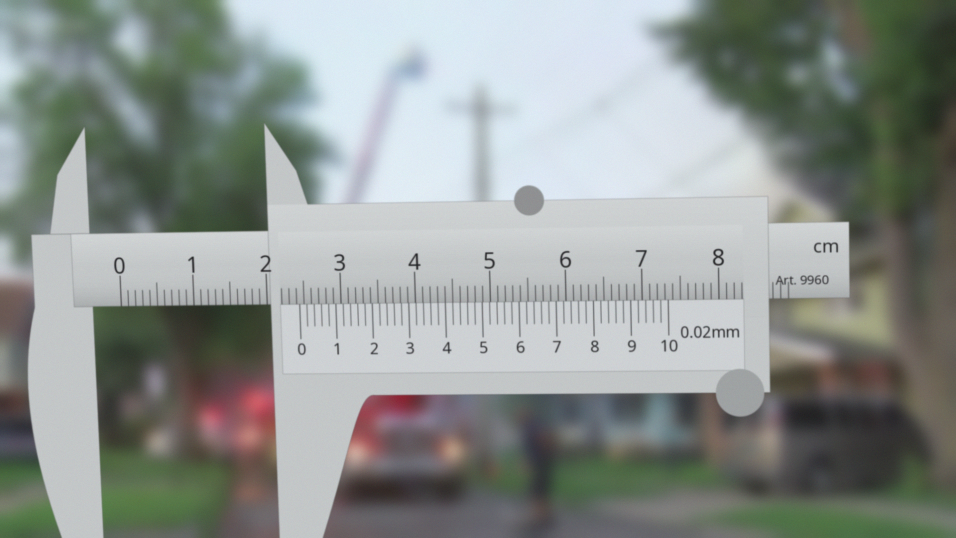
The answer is 24.4 mm
